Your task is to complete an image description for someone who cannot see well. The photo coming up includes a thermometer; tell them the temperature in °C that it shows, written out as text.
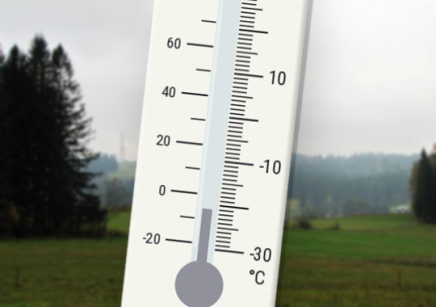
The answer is -21 °C
